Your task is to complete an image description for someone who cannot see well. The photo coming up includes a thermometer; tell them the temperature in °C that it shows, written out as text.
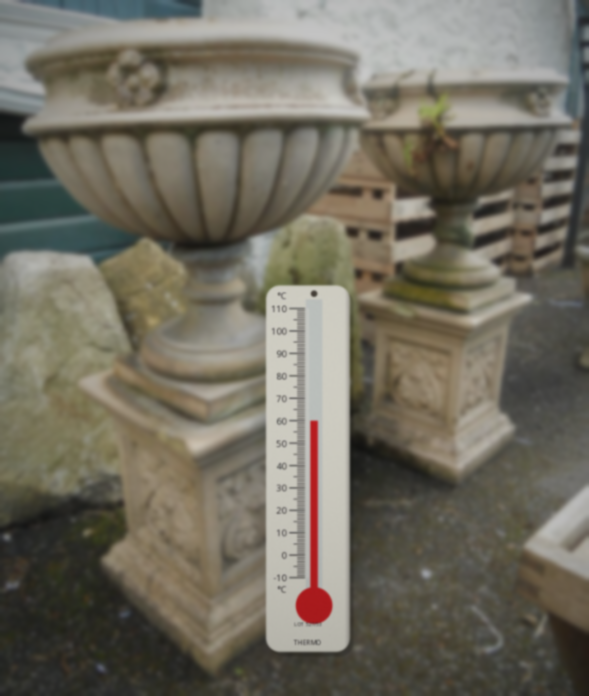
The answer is 60 °C
